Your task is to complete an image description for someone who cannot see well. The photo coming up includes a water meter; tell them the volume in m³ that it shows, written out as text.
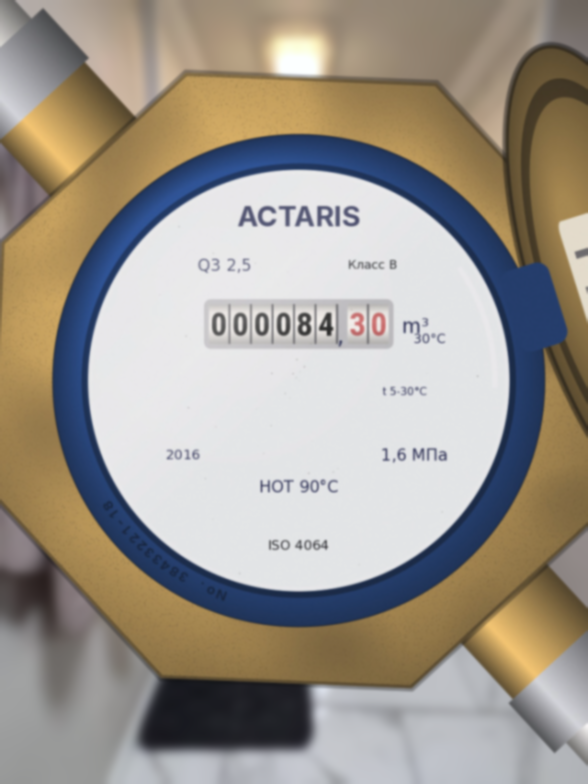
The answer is 84.30 m³
